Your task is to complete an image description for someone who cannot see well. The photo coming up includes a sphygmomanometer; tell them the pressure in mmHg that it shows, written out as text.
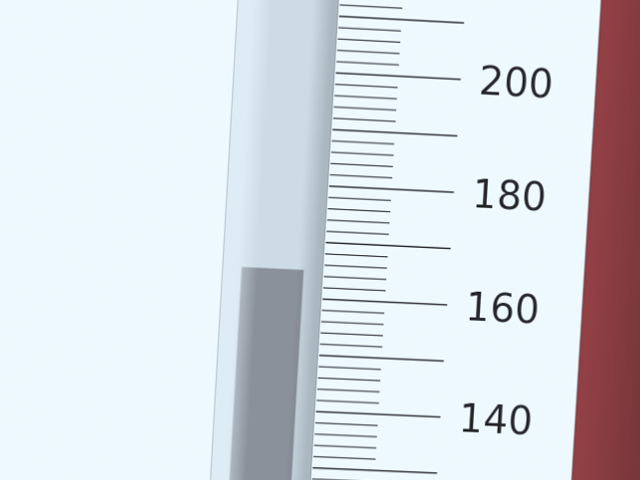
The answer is 165 mmHg
